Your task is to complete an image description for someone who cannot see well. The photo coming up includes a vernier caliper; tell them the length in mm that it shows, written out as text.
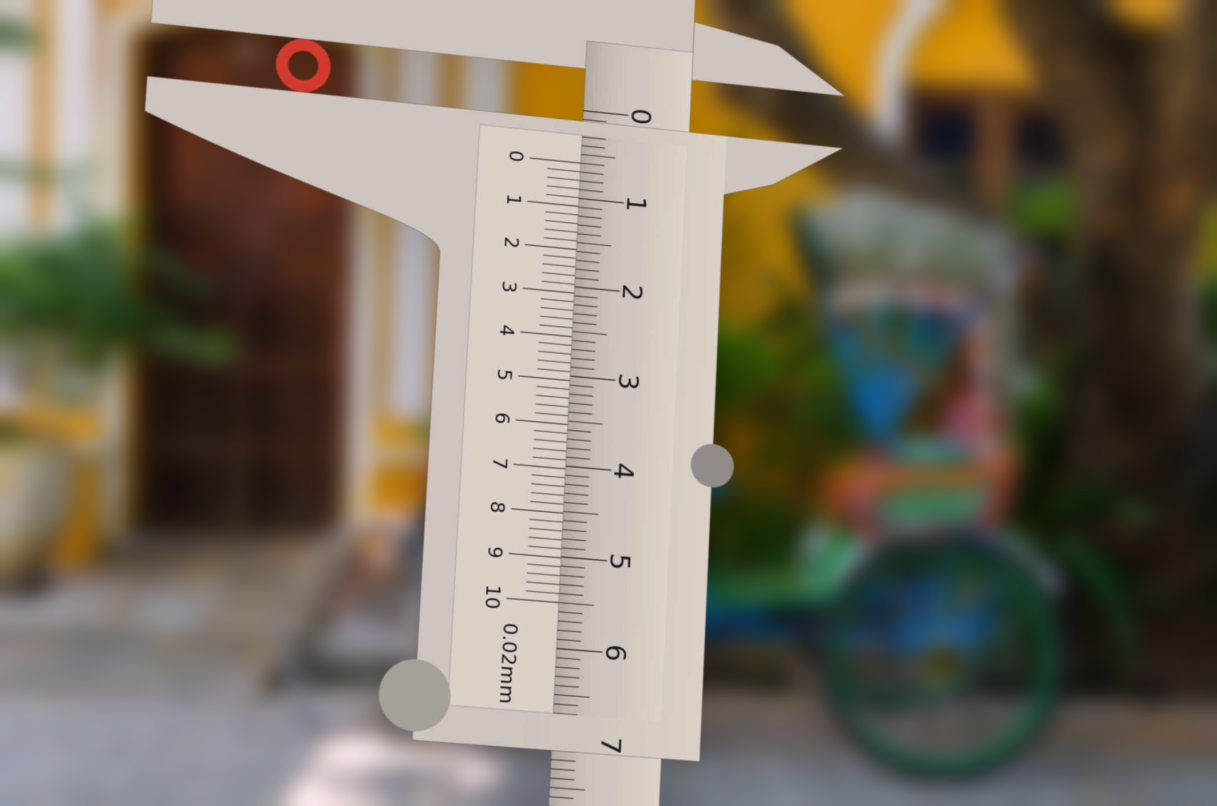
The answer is 6.0 mm
